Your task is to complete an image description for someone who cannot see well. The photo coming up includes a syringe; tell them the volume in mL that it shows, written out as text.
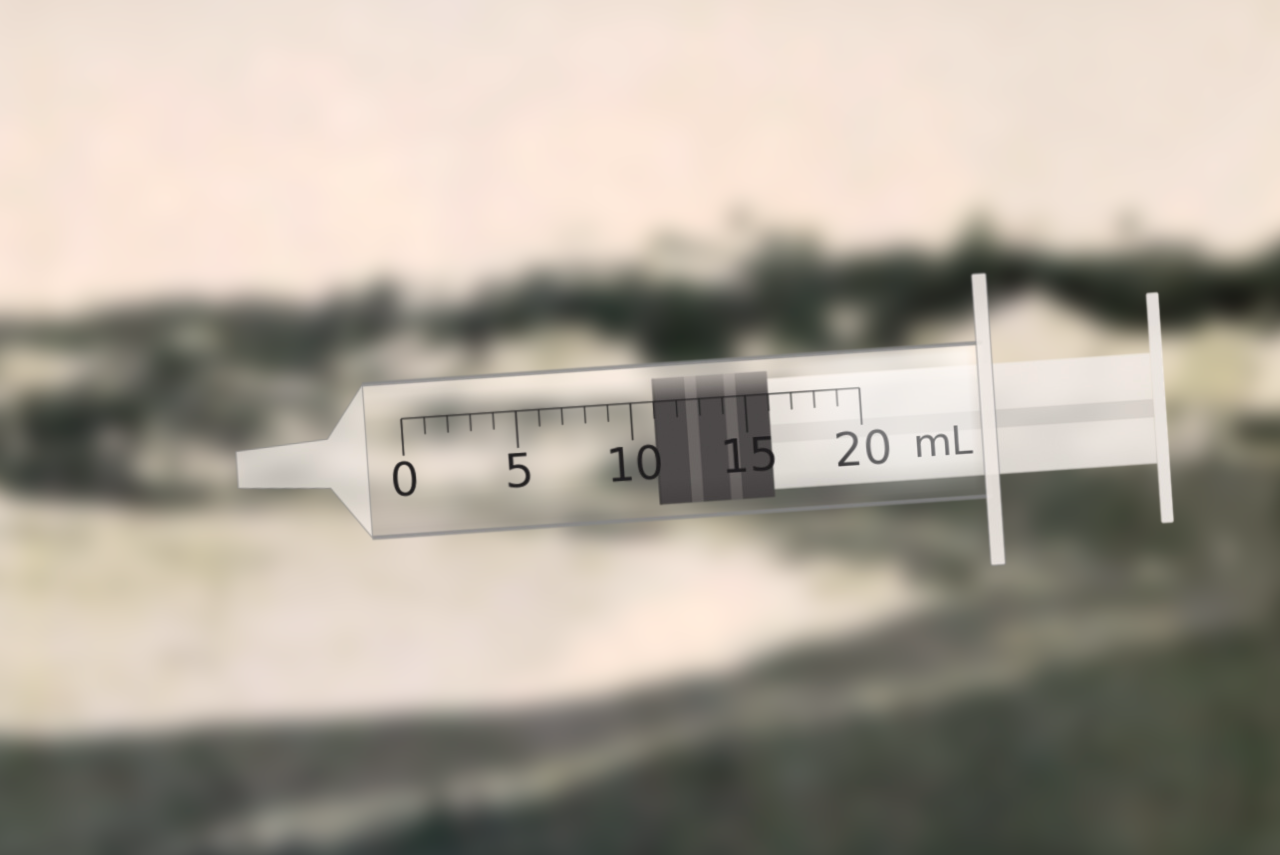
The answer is 11 mL
